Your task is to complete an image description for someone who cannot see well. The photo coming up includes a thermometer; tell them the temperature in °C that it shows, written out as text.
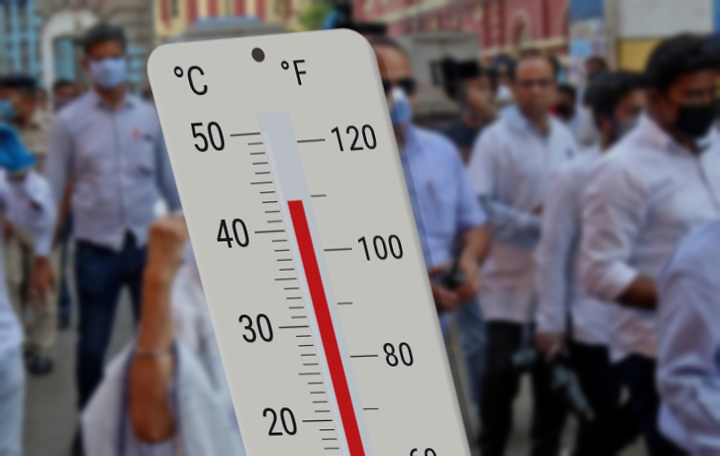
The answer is 43 °C
